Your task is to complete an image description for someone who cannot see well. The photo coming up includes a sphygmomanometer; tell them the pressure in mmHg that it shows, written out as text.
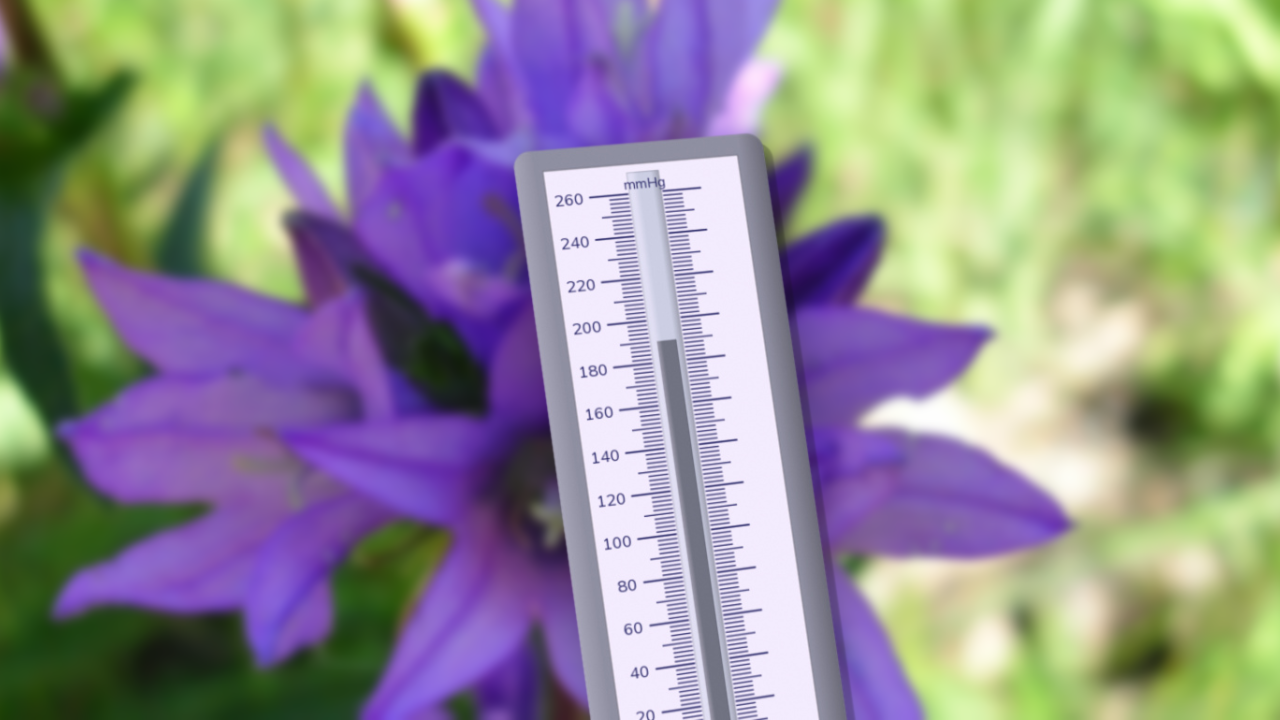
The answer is 190 mmHg
